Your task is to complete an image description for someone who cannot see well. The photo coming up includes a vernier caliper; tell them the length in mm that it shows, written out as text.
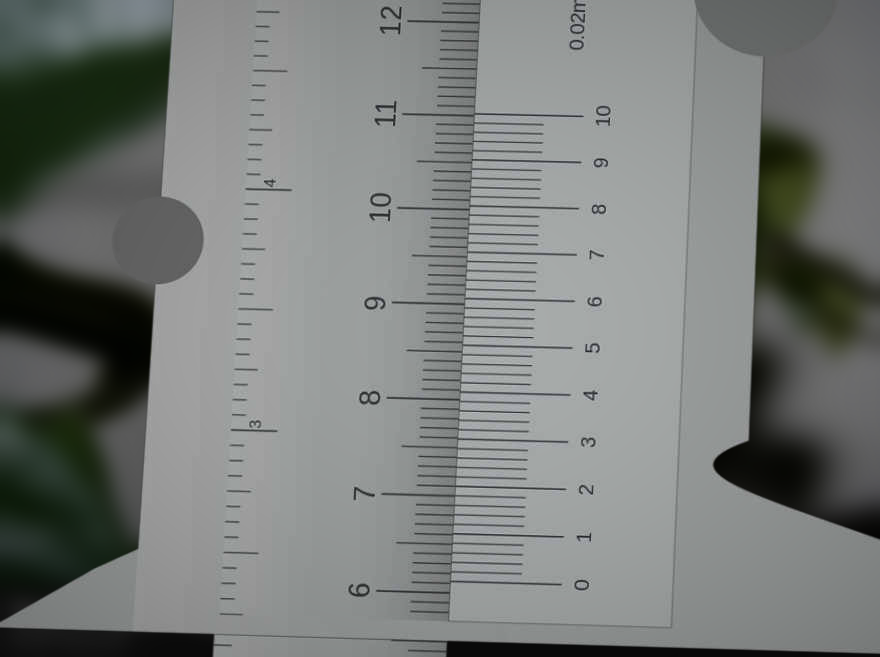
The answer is 61.2 mm
